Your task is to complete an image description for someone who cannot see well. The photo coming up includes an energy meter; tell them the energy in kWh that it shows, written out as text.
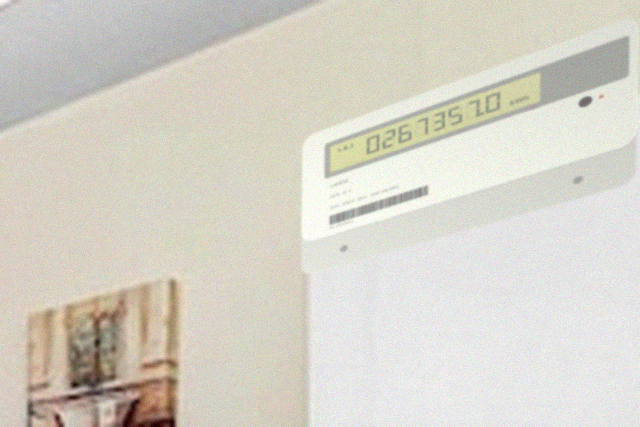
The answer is 267357.0 kWh
